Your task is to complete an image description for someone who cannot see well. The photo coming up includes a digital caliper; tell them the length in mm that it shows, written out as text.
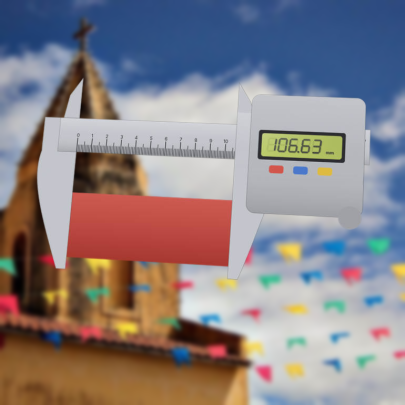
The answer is 106.63 mm
